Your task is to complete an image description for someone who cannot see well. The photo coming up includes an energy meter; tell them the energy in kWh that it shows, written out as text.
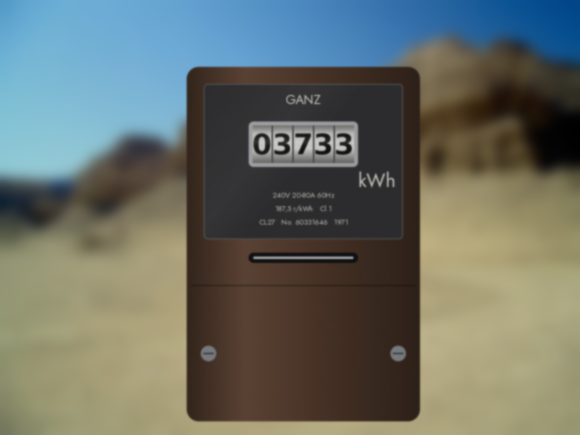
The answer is 3733 kWh
